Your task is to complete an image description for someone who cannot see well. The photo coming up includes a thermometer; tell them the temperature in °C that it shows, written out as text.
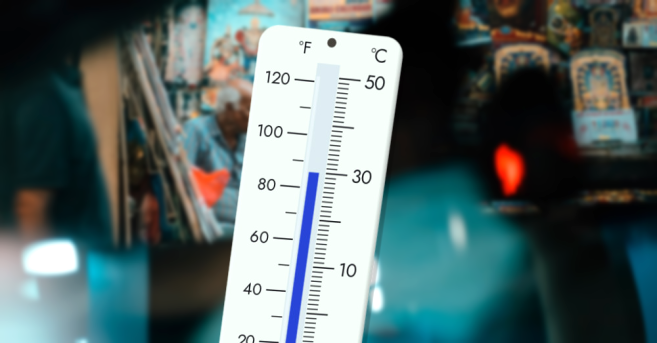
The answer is 30 °C
